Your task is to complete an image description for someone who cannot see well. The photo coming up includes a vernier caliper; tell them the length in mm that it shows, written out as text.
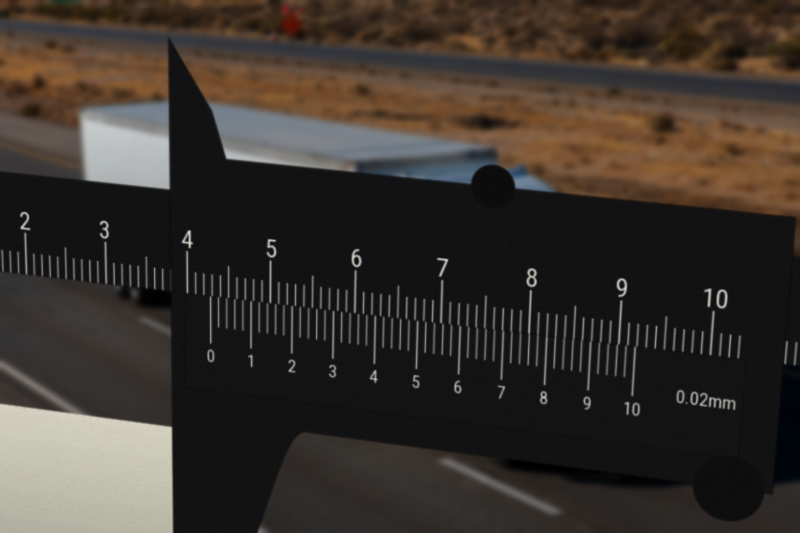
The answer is 42.8 mm
